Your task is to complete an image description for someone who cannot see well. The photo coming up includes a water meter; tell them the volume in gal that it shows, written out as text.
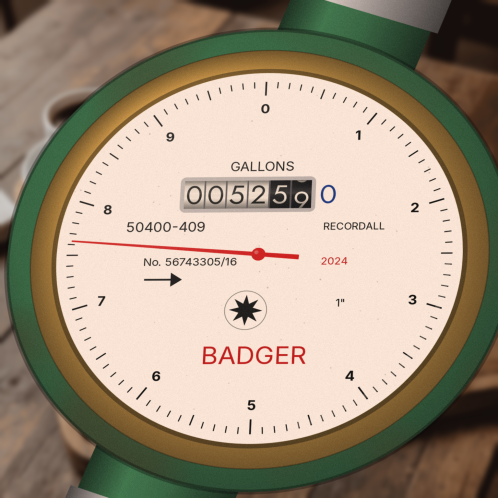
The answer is 52587.6 gal
